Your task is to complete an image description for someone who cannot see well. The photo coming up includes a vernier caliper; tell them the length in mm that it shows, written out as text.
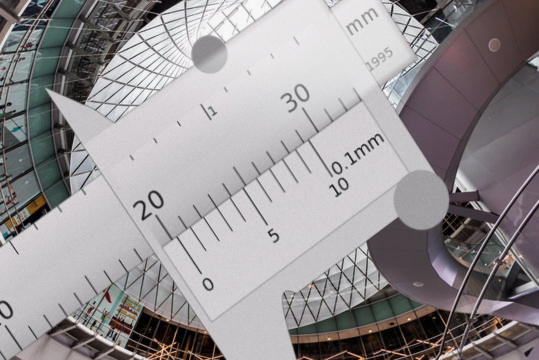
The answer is 20.3 mm
